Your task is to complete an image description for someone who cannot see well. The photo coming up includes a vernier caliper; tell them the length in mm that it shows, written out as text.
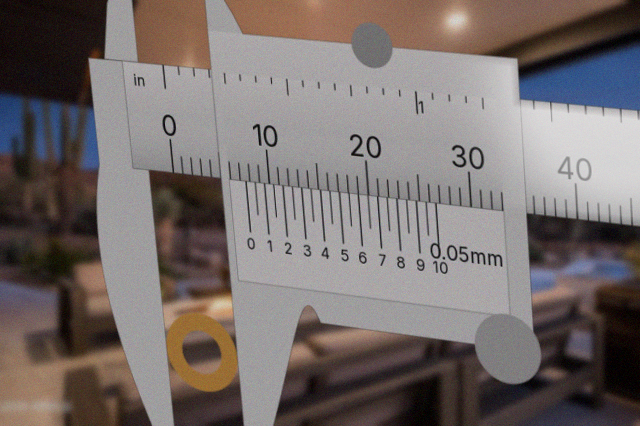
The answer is 7.6 mm
